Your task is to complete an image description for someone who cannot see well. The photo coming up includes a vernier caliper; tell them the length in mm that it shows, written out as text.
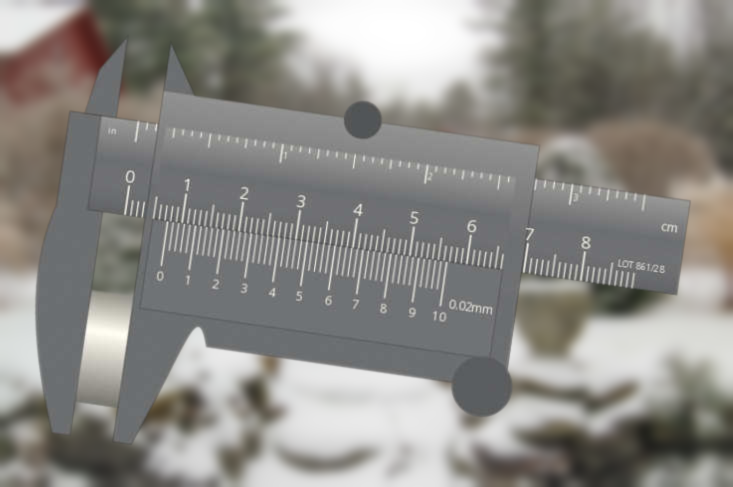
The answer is 7.5 mm
